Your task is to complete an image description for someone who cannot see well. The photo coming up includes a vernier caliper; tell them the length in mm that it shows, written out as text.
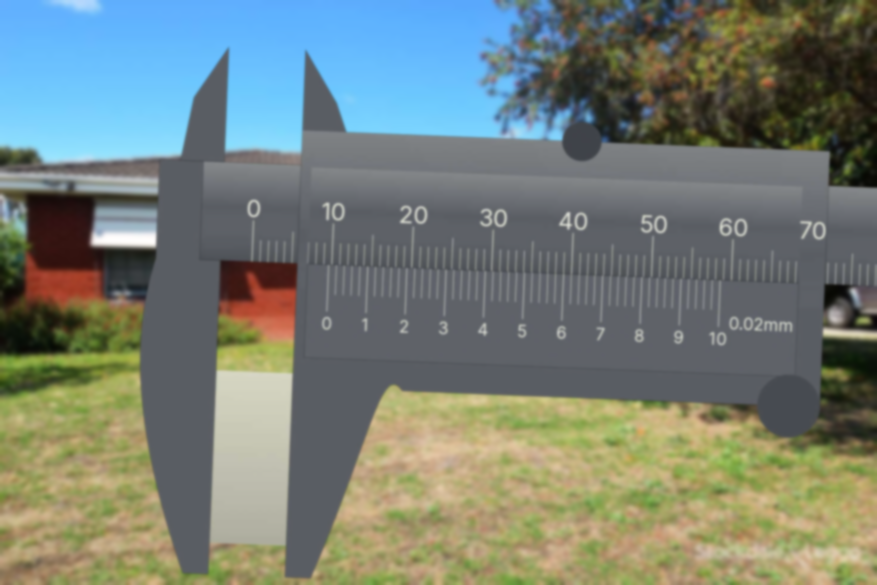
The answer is 9.6 mm
